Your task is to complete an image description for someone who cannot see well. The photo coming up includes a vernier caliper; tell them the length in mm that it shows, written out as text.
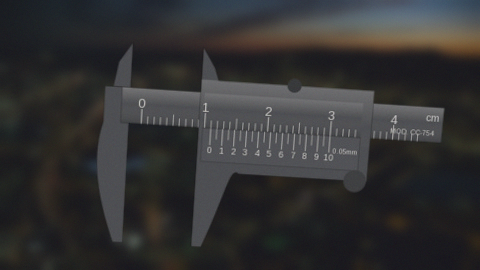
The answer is 11.0 mm
